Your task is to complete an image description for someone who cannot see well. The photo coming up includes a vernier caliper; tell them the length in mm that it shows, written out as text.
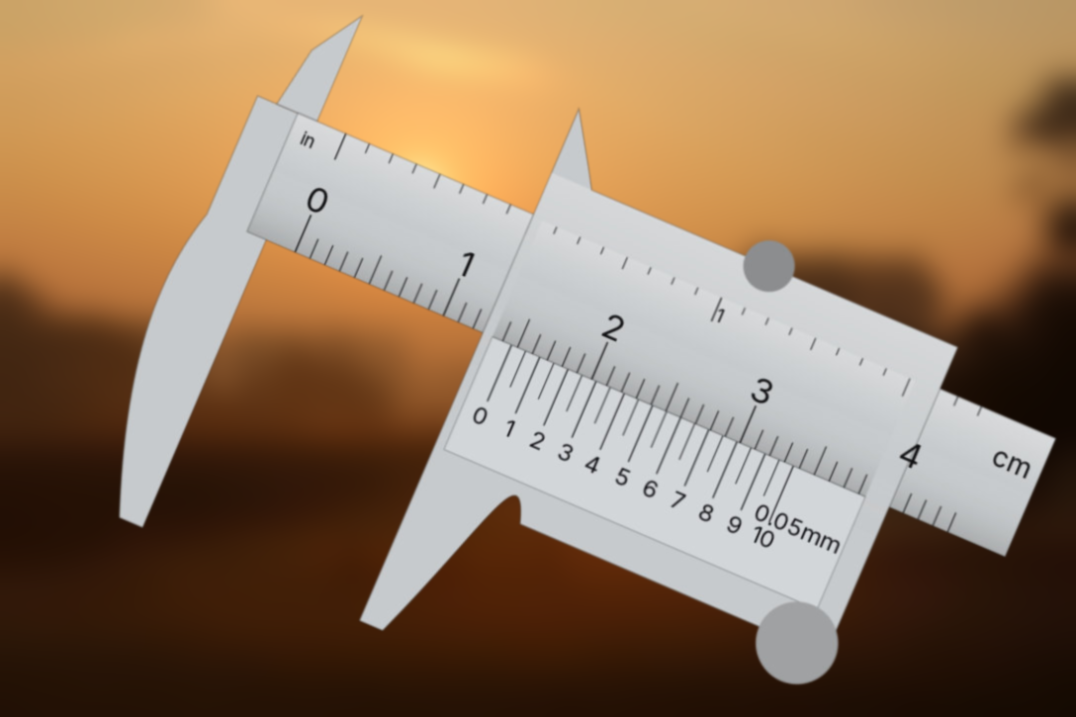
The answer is 14.6 mm
